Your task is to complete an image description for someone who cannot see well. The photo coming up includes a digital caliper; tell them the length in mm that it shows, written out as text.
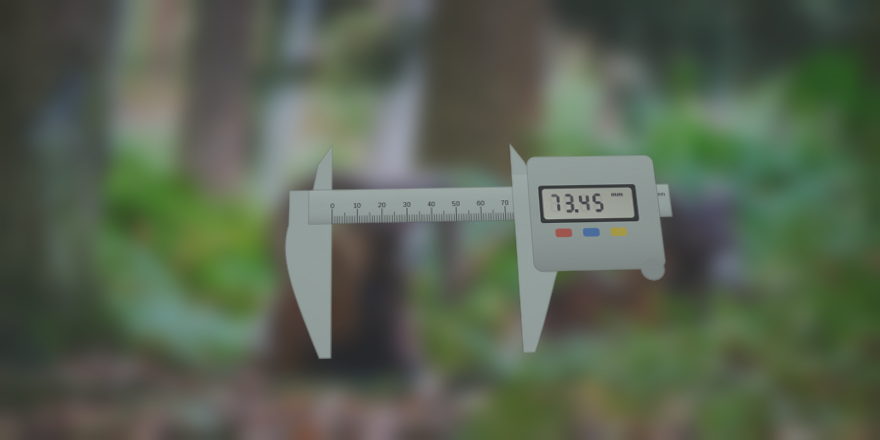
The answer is 73.45 mm
